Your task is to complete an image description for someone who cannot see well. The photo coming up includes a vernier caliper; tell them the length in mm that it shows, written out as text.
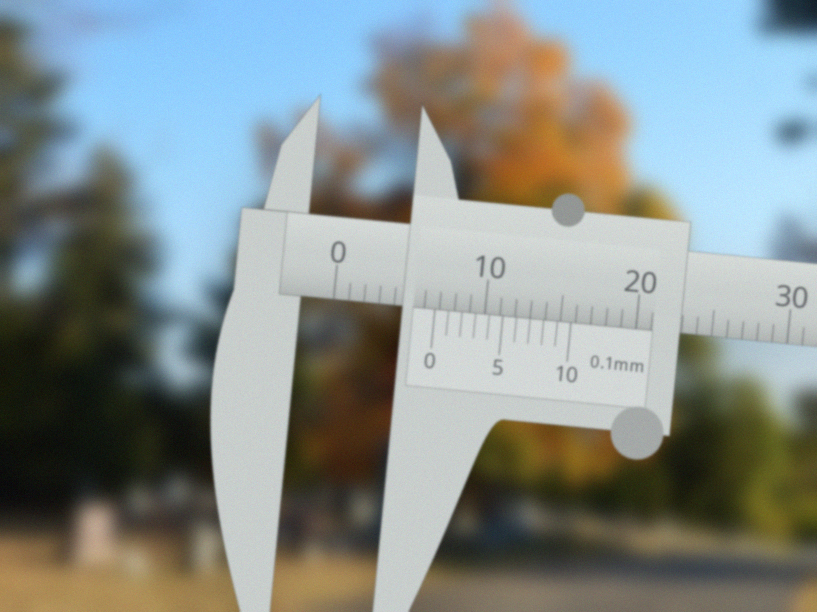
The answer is 6.7 mm
